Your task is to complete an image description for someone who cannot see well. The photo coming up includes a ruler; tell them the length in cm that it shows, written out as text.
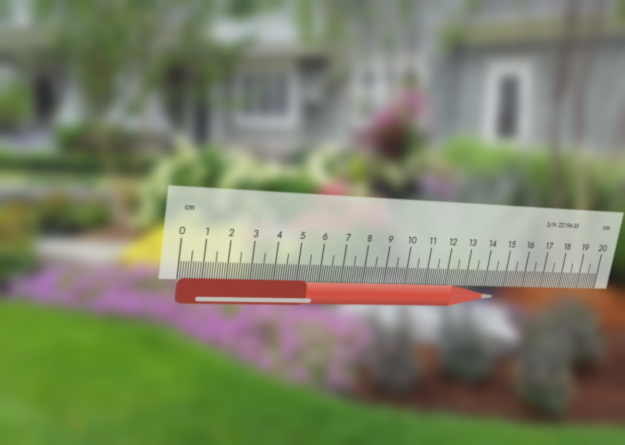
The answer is 14.5 cm
